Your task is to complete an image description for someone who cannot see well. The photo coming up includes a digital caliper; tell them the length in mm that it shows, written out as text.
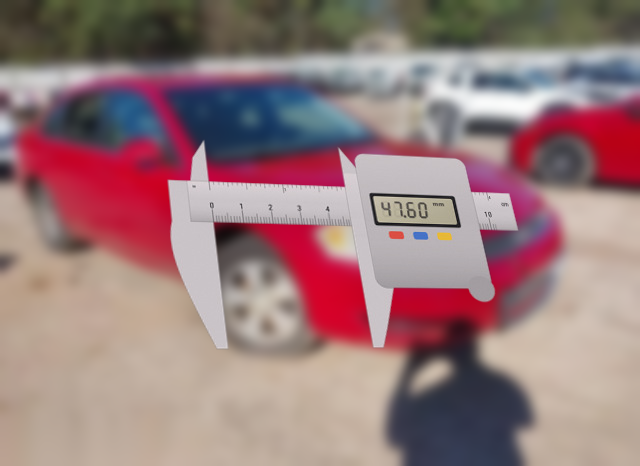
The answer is 47.60 mm
